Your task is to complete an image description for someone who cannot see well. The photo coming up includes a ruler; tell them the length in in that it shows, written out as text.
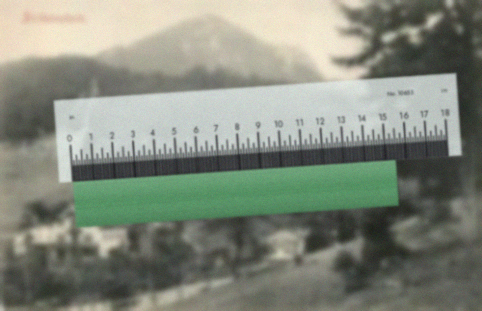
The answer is 15.5 in
